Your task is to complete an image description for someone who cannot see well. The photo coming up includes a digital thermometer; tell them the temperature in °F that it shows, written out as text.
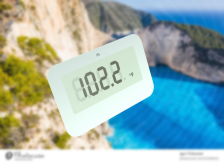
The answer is 102.2 °F
